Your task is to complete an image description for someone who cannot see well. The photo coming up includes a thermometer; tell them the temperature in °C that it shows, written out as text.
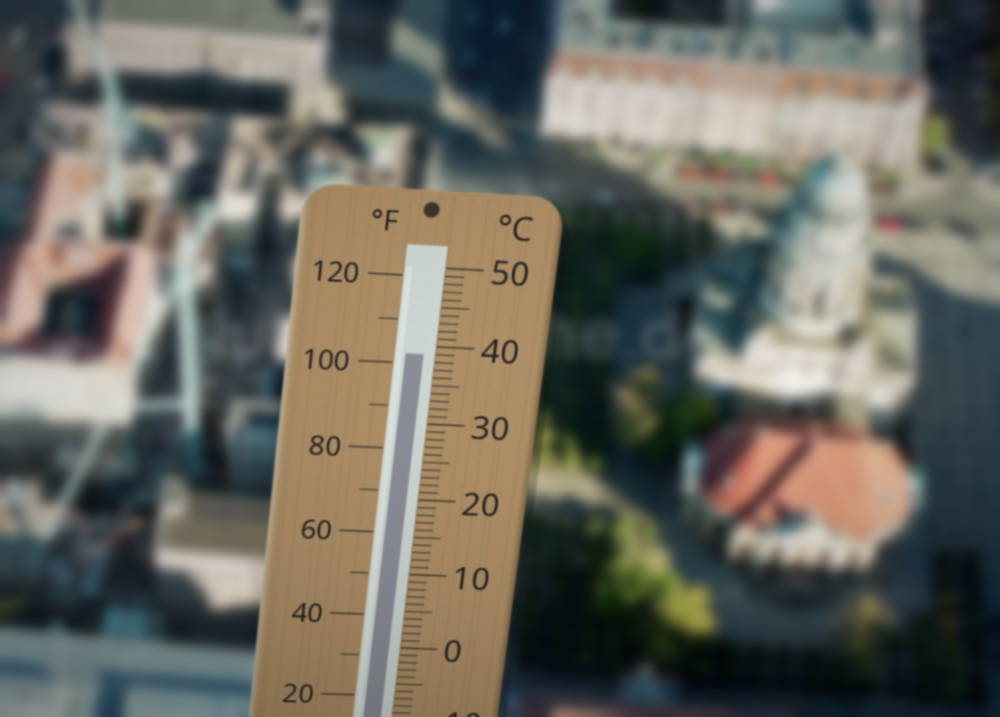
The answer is 39 °C
